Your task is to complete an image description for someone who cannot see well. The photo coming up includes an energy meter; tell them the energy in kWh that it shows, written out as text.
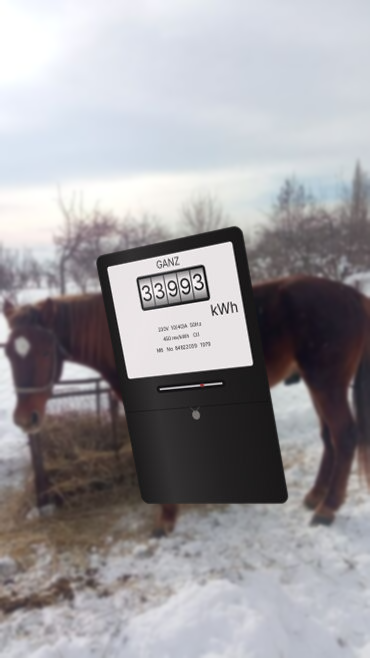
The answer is 33993 kWh
